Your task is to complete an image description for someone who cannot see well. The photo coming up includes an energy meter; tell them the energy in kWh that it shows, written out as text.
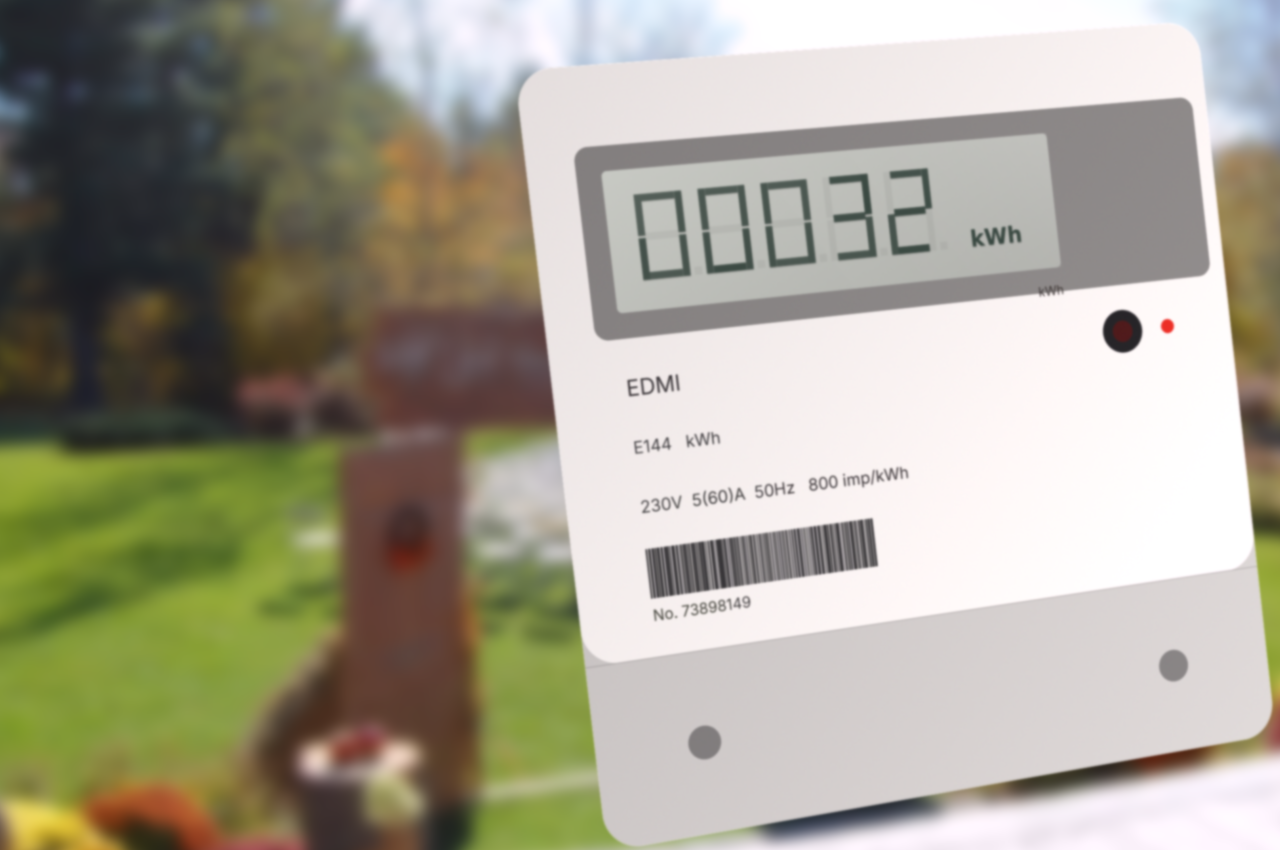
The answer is 32 kWh
